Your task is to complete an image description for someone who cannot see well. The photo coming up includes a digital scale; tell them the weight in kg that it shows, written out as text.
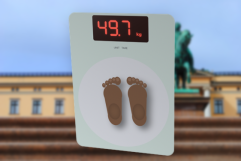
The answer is 49.7 kg
